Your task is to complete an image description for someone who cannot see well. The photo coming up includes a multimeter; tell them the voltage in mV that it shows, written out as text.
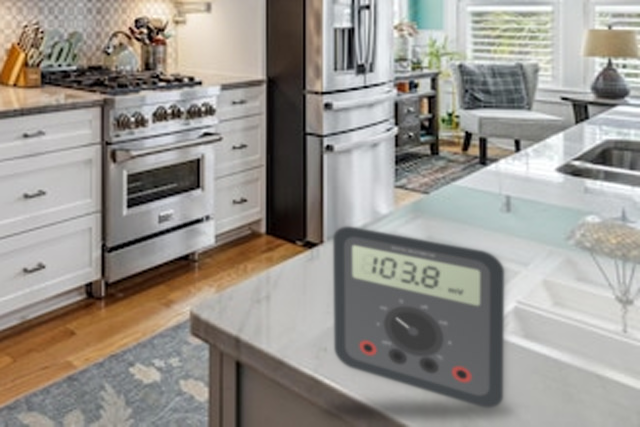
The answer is 103.8 mV
